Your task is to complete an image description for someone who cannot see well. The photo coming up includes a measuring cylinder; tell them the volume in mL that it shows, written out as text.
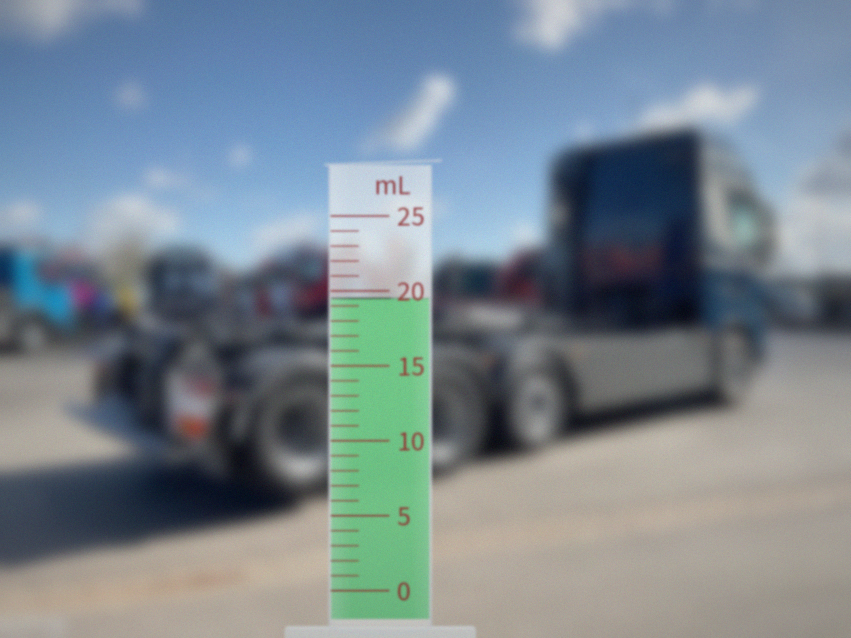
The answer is 19.5 mL
